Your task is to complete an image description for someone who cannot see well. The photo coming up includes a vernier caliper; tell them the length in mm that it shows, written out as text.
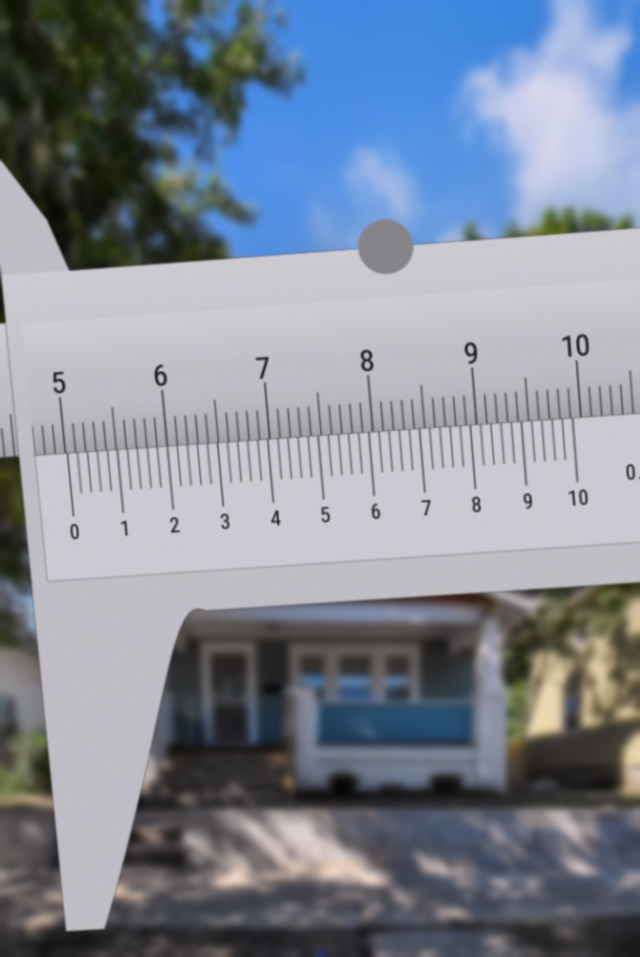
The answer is 50.2 mm
